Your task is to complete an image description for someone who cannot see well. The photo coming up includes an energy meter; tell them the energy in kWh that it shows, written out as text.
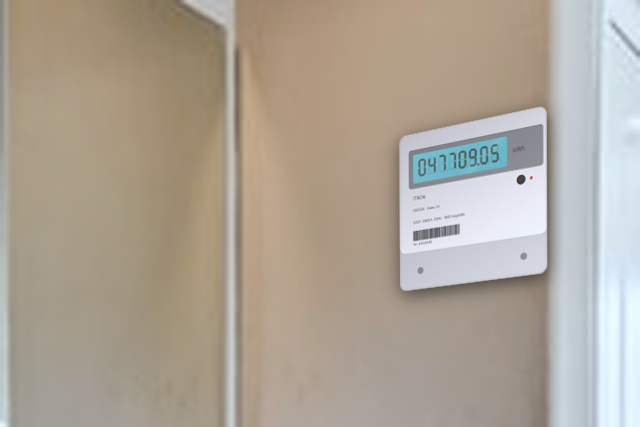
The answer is 47709.05 kWh
